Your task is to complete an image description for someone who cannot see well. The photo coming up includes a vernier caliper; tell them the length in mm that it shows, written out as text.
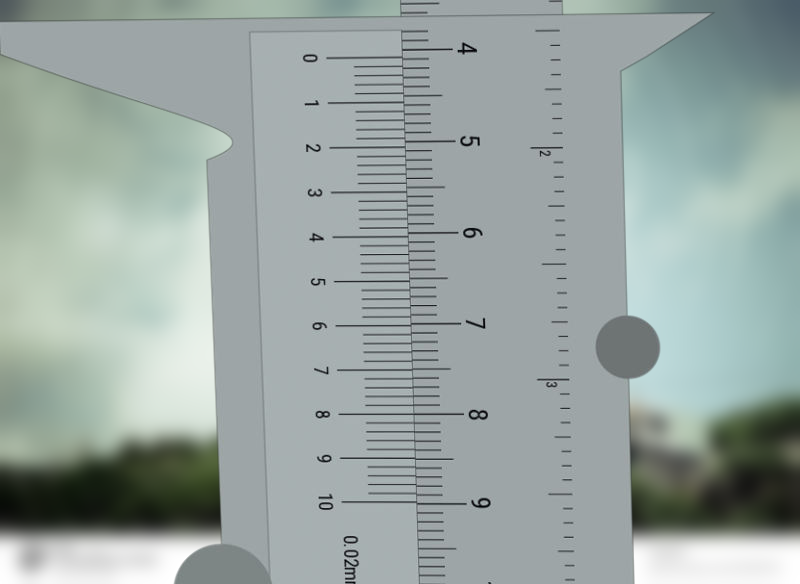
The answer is 40.8 mm
